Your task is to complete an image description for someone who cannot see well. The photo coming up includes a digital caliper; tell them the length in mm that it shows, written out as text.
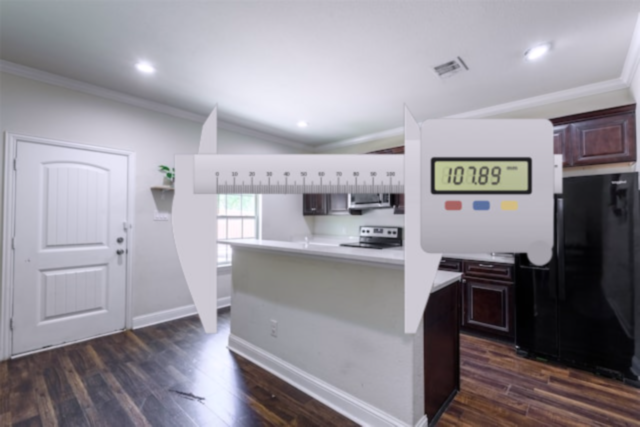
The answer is 107.89 mm
